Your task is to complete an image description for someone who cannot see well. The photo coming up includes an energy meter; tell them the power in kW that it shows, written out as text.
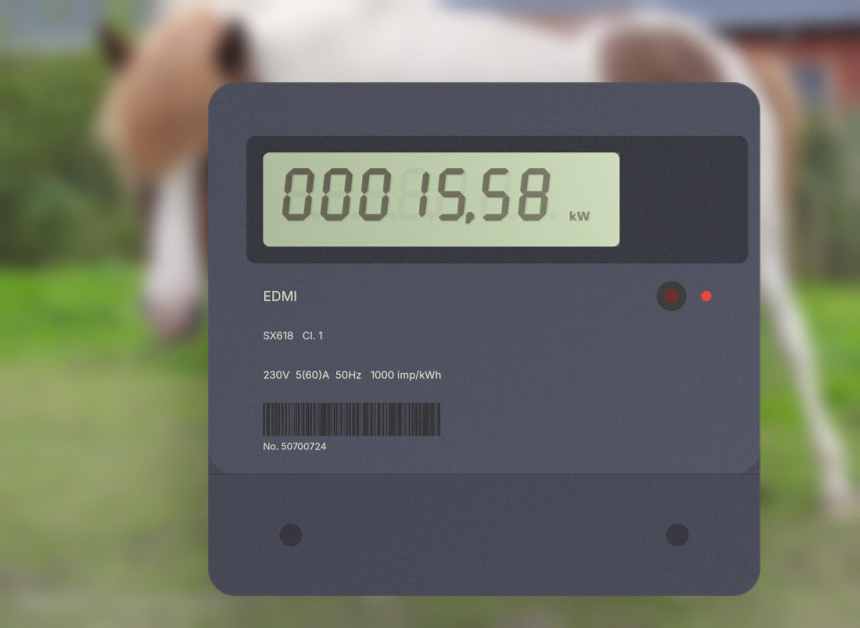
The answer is 15.58 kW
